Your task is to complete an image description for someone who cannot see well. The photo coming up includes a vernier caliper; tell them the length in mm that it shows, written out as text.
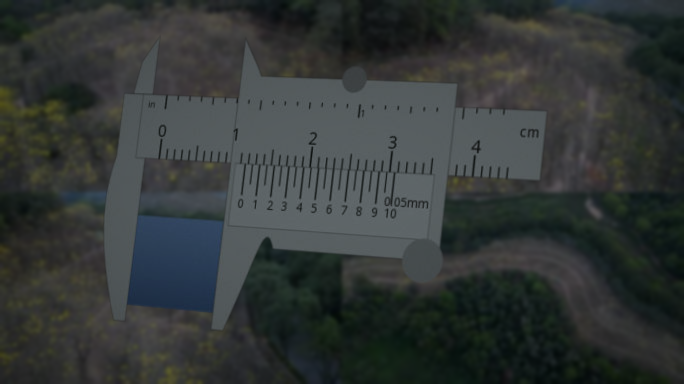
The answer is 11.6 mm
